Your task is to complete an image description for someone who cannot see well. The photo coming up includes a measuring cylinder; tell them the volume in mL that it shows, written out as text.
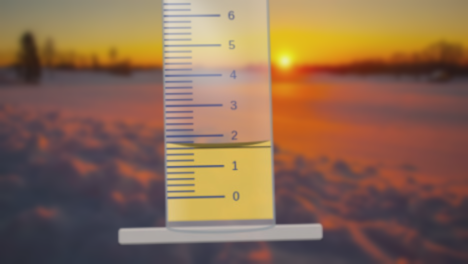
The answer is 1.6 mL
